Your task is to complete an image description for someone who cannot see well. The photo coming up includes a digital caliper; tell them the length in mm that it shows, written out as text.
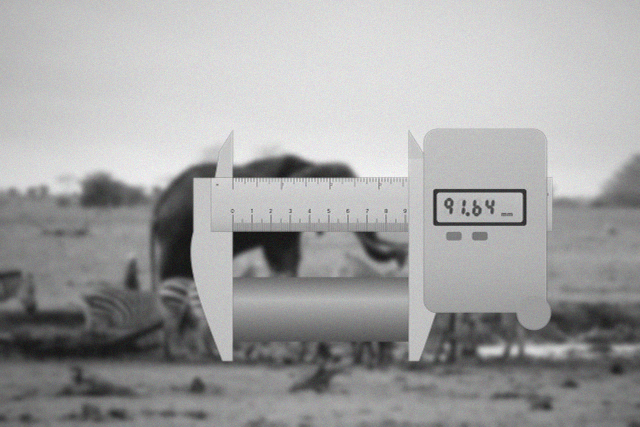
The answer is 91.64 mm
